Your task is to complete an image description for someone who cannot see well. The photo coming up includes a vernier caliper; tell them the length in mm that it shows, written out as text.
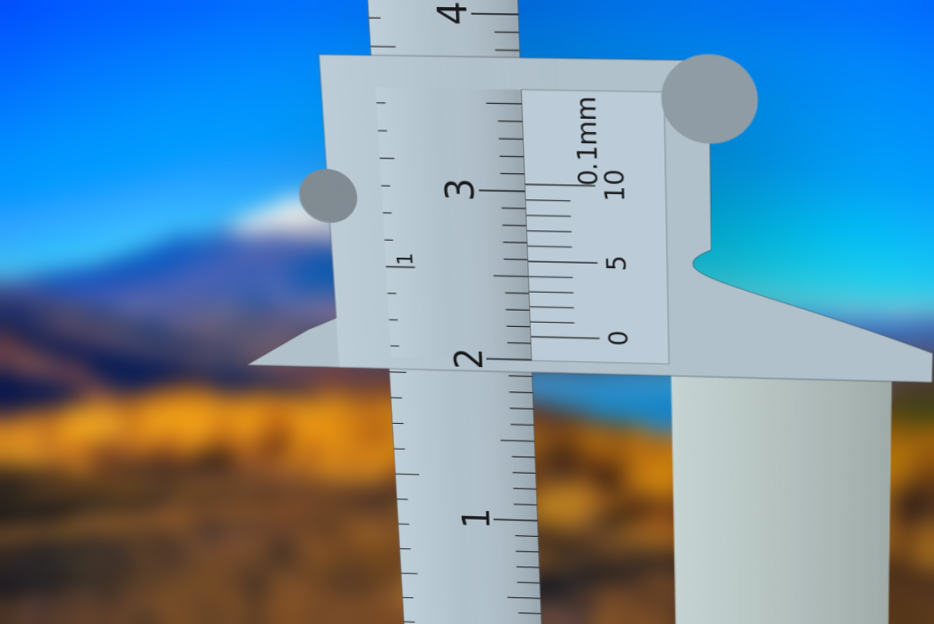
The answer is 21.4 mm
